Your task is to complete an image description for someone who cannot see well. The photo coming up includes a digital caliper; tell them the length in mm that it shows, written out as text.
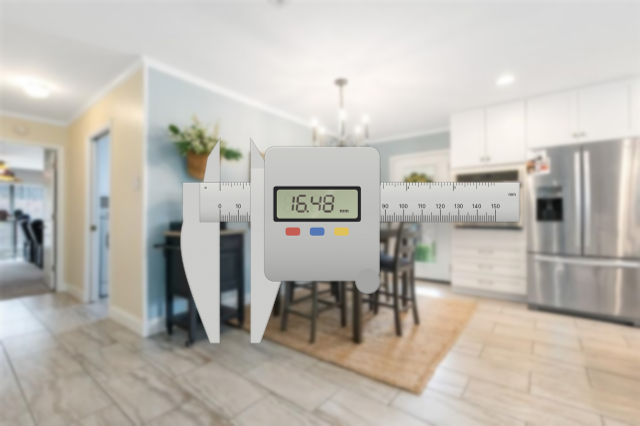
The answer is 16.48 mm
